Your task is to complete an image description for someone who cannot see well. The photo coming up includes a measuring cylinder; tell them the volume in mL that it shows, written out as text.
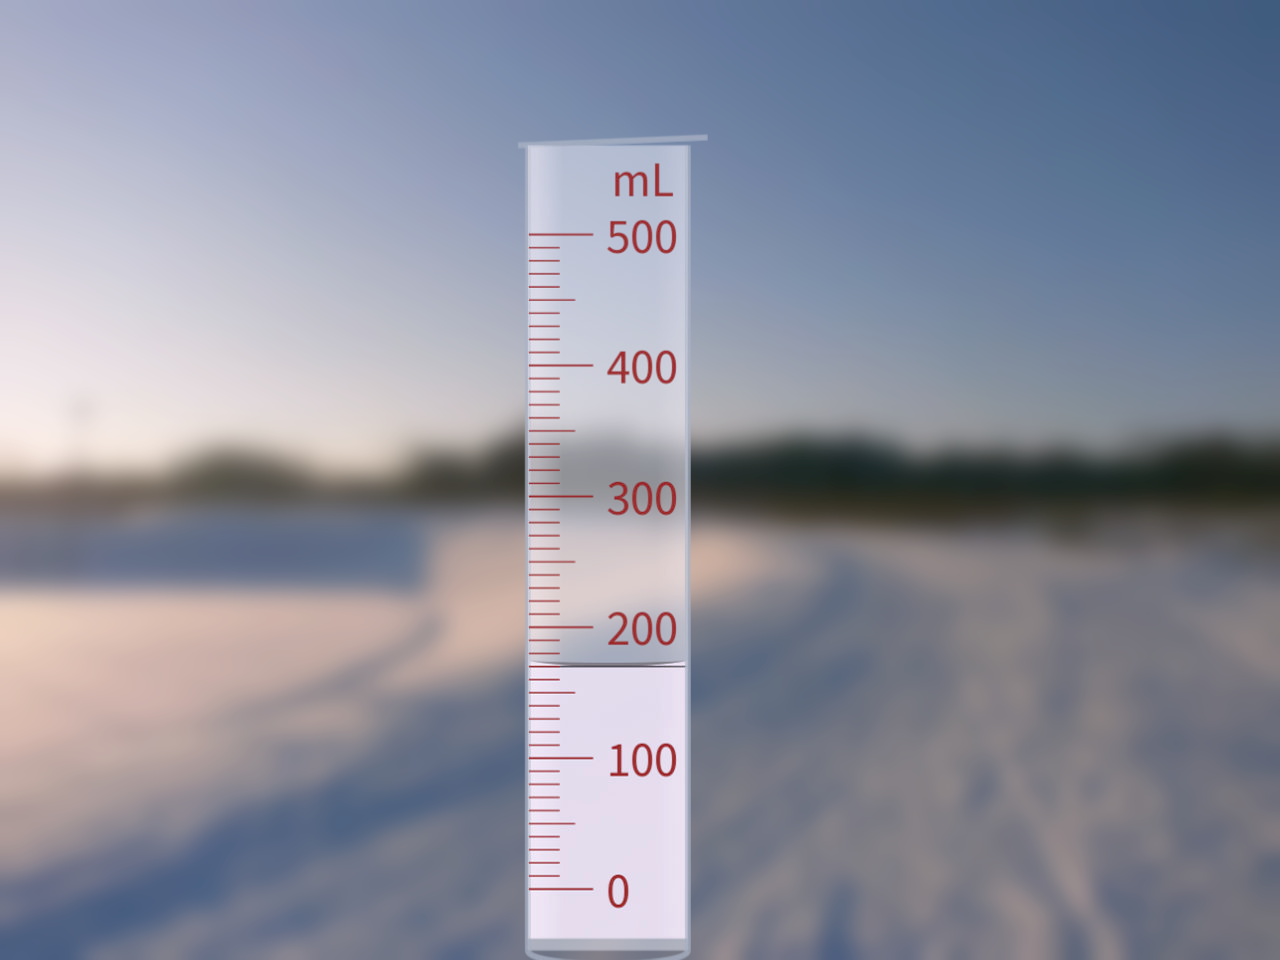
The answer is 170 mL
